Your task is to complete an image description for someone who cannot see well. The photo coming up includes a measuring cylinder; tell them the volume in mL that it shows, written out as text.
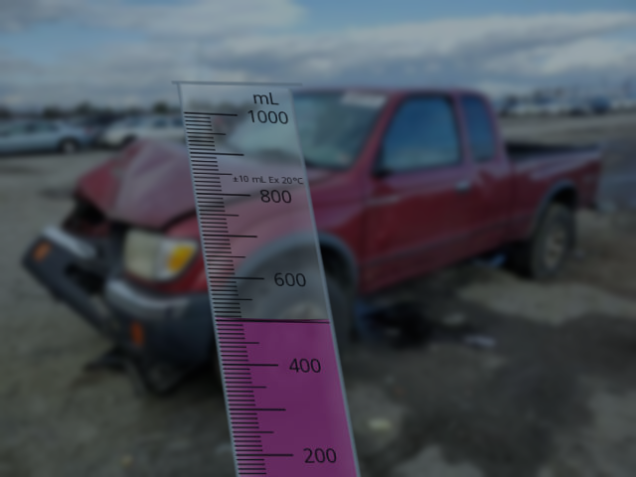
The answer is 500 mL
